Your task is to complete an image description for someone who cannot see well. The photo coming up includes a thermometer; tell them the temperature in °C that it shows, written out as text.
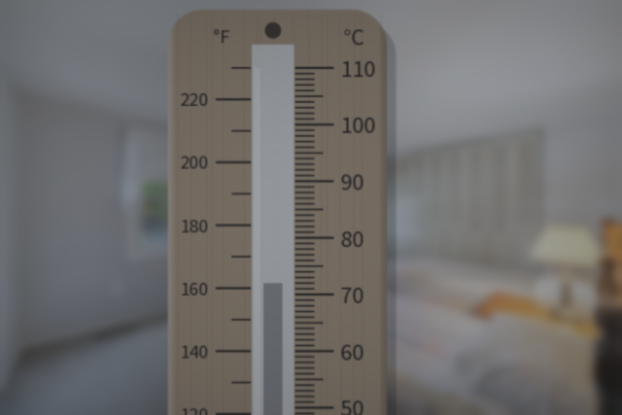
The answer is 72 °C
